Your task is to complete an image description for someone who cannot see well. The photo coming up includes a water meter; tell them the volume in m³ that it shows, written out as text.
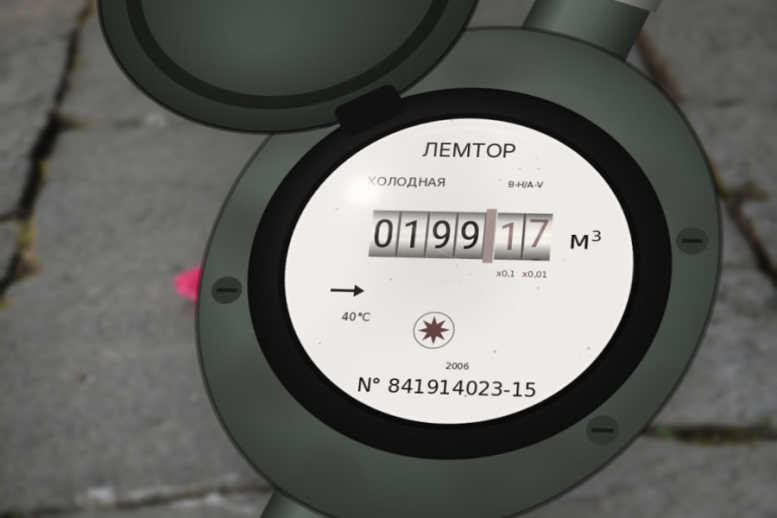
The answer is 199.17 m³
